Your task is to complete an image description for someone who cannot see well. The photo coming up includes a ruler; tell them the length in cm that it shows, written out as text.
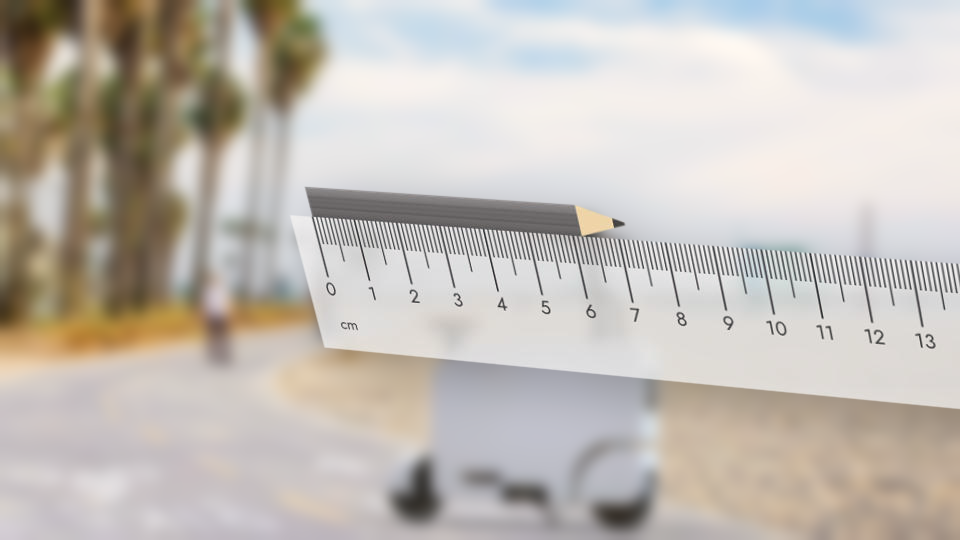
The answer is 7.2 cm
